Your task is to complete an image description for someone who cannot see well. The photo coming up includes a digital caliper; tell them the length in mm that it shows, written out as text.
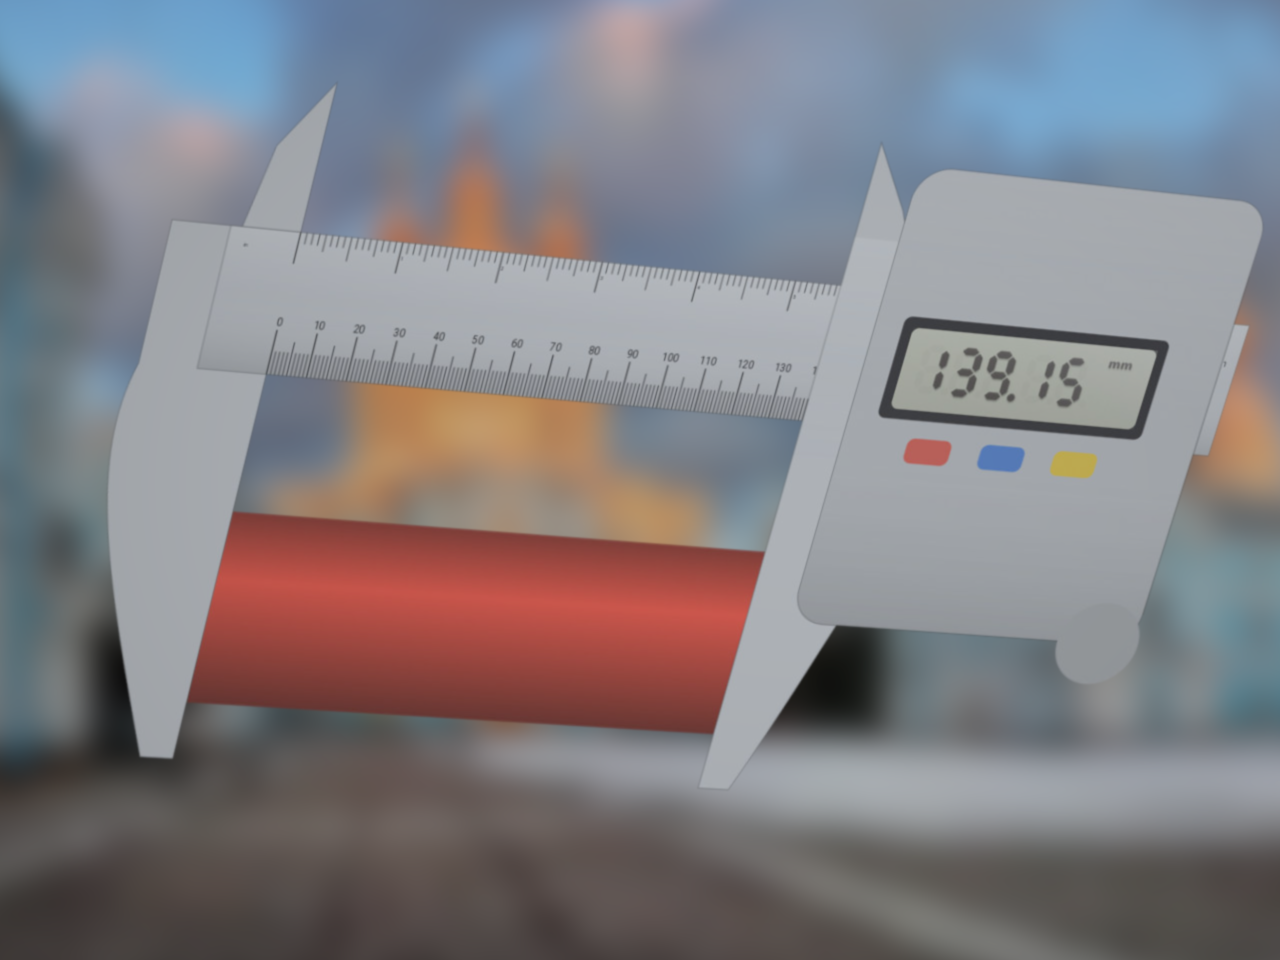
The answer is 139.15 mm
